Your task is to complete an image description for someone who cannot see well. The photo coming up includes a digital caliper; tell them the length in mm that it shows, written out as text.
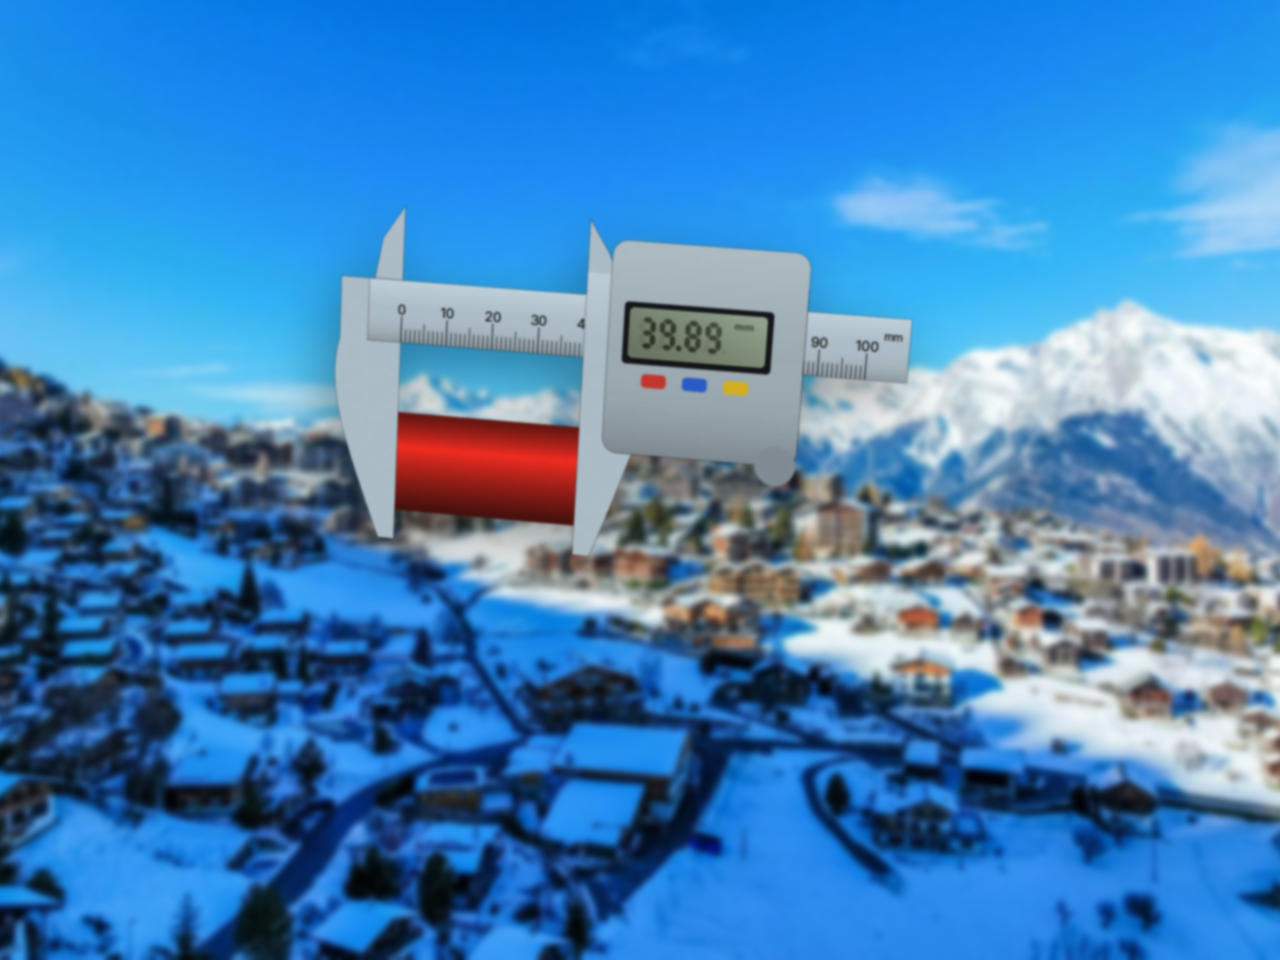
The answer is 39.89 mm
